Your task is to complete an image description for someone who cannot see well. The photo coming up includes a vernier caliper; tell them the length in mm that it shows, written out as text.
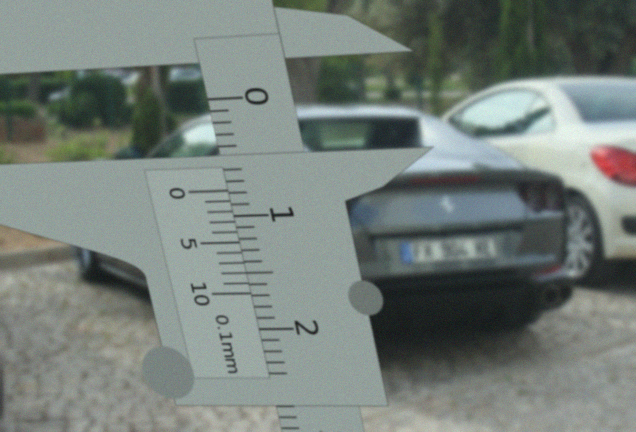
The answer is 7.8 mm
